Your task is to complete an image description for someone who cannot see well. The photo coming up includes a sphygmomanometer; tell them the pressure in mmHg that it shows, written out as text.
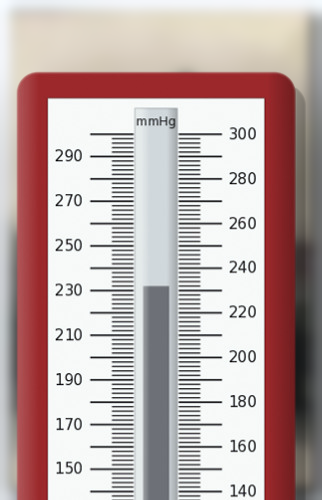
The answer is 232 mmHg
